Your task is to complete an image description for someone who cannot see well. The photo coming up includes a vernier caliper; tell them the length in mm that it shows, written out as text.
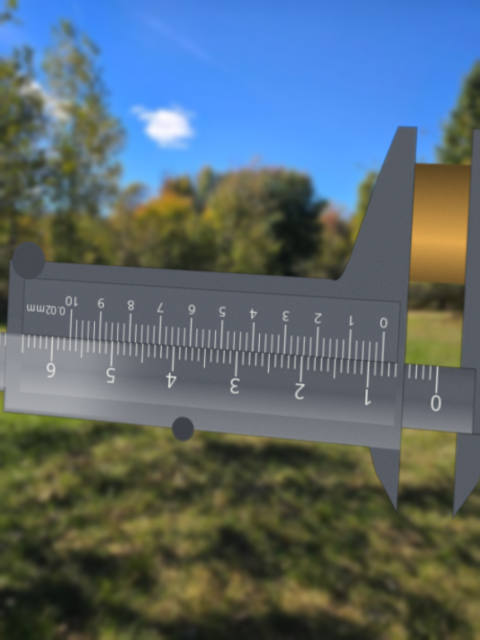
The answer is 8.0 mm
